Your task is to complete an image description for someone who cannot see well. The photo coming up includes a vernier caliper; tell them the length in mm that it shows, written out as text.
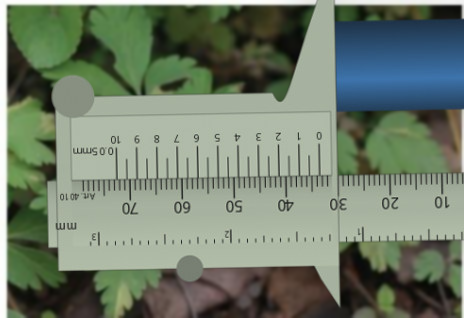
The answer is 33.5 mm
